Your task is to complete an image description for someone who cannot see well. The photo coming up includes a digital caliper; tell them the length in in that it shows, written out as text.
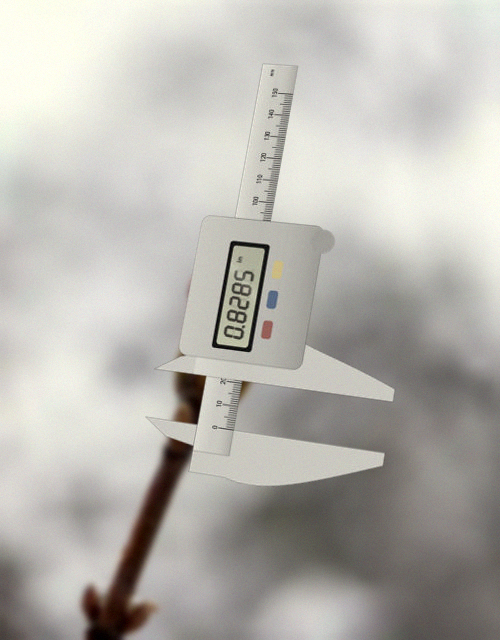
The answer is 0.8285 in
